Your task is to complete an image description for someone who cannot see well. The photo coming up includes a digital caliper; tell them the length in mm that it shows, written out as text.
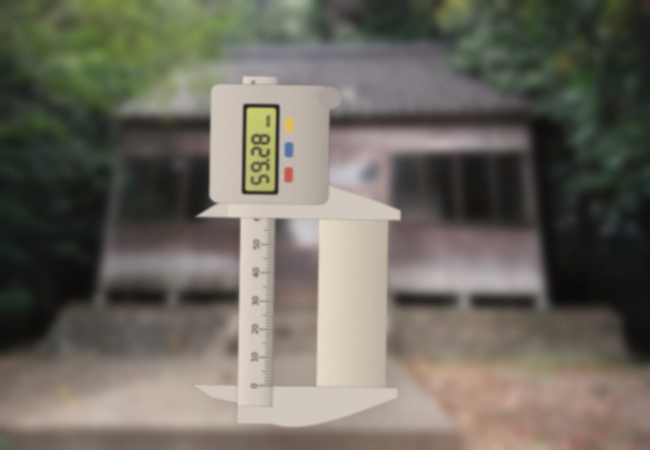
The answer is 59.28 mm
